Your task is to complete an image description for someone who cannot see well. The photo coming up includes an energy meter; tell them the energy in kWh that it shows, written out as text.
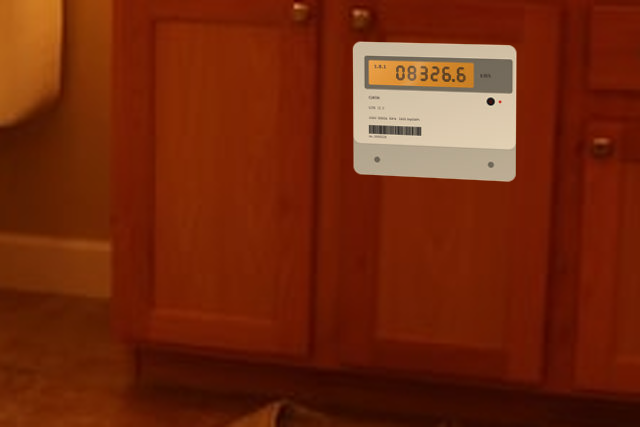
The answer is 8326.6 kWh
